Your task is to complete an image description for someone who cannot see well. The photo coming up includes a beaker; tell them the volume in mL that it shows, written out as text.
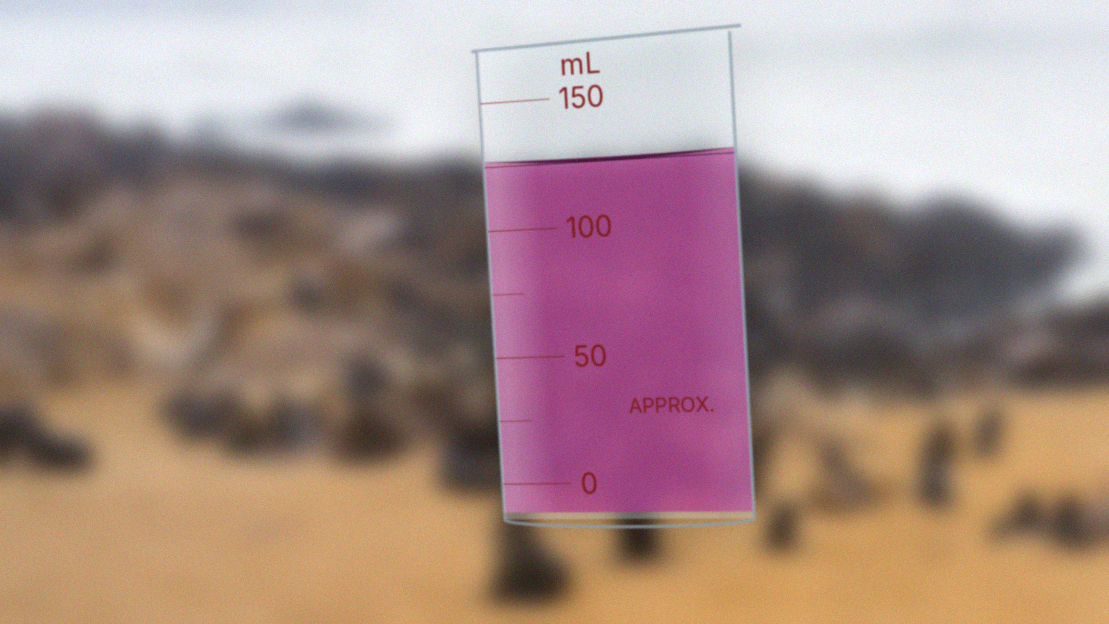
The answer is 125 mL
